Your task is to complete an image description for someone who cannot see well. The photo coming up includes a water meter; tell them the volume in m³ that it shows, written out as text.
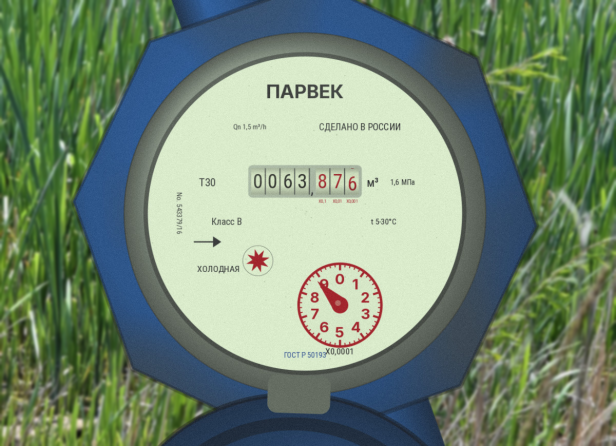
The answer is 63.8758 m³
